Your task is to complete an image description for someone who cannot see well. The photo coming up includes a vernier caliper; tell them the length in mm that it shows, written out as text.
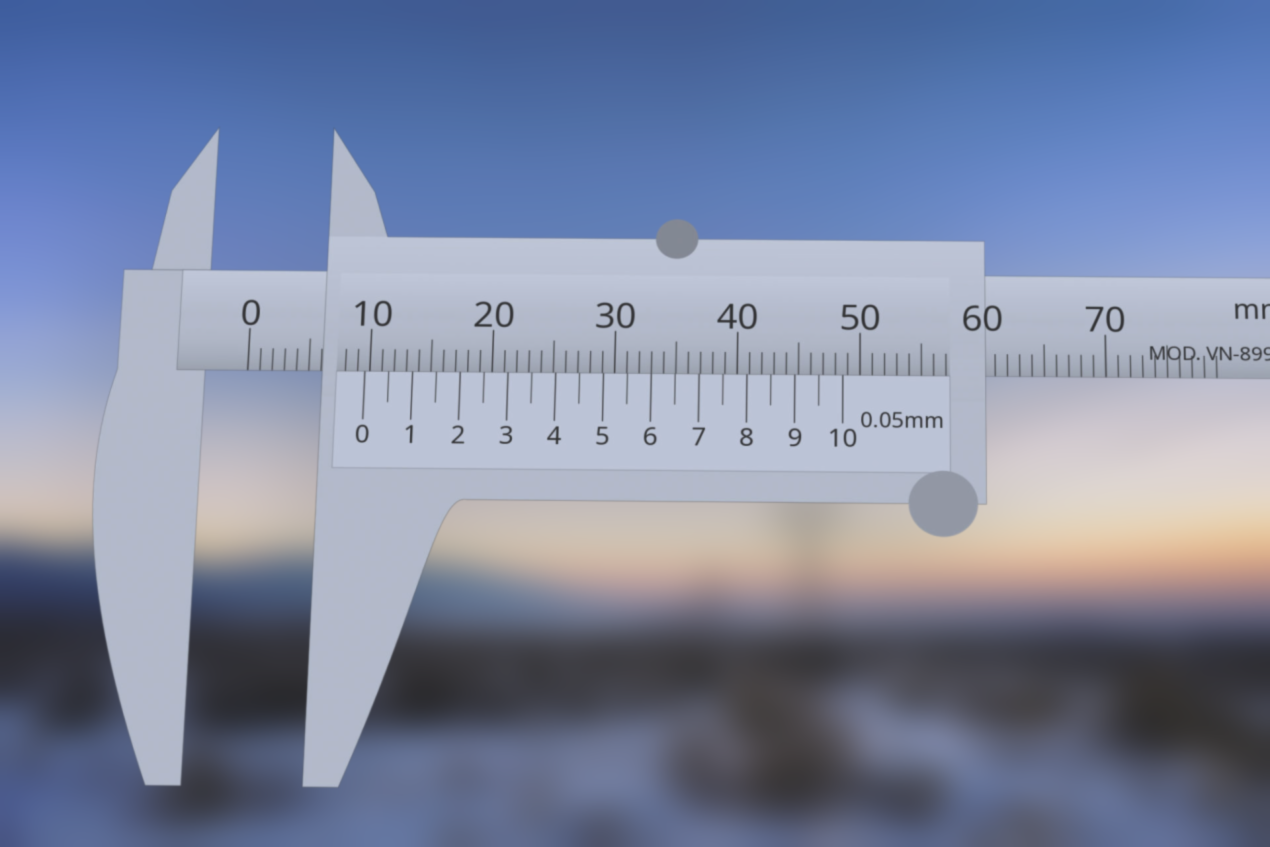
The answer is 9.6 mm
